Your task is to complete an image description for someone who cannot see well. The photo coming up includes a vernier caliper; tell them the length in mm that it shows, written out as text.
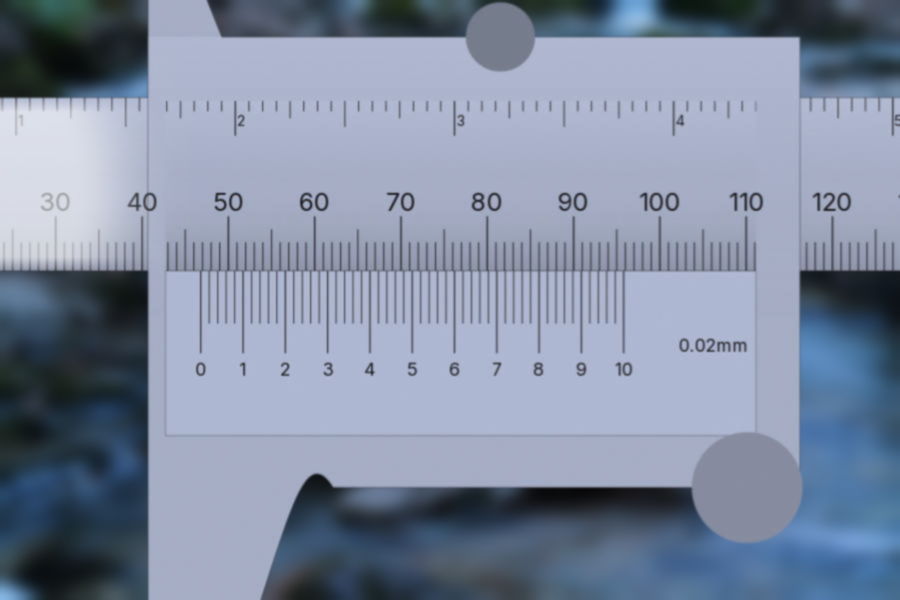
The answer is 46.8 mm
